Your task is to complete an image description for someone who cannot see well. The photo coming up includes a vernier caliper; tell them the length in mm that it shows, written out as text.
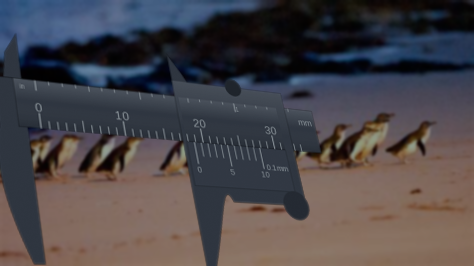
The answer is 18.8 mm
